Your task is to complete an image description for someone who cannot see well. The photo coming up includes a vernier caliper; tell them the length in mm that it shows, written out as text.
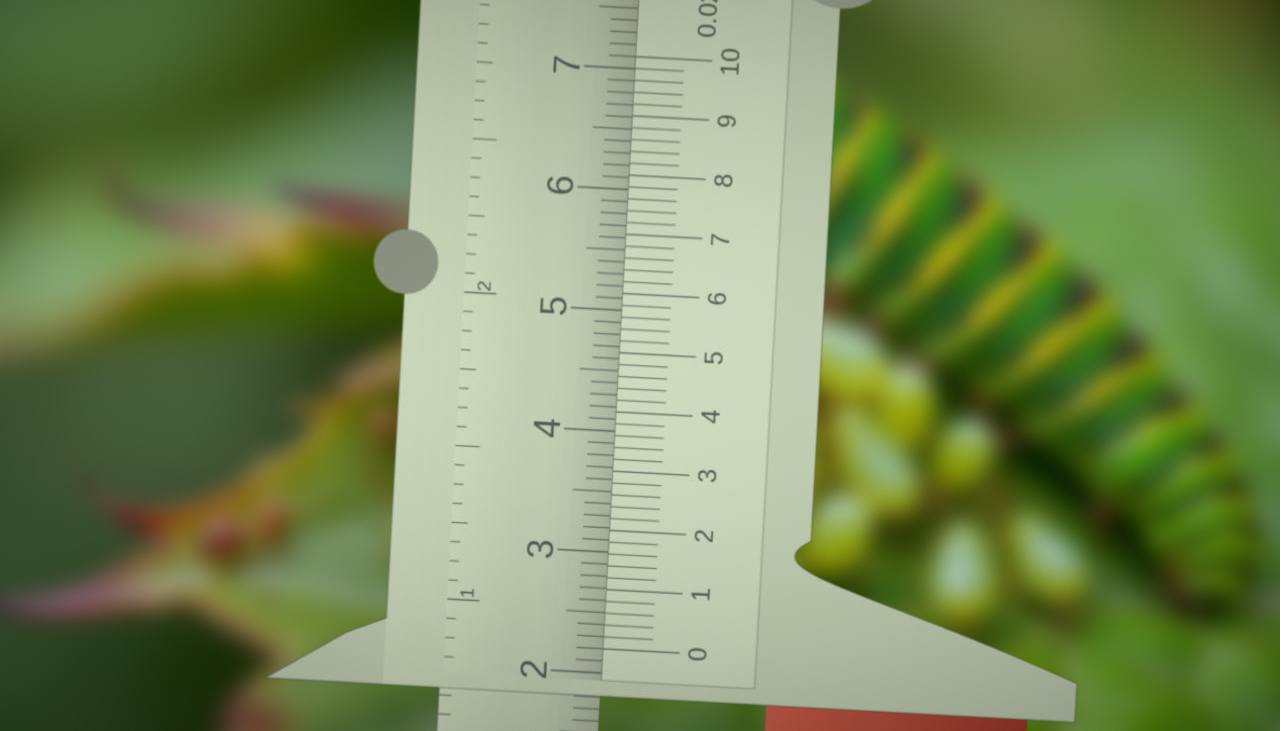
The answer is 22.0 mm
